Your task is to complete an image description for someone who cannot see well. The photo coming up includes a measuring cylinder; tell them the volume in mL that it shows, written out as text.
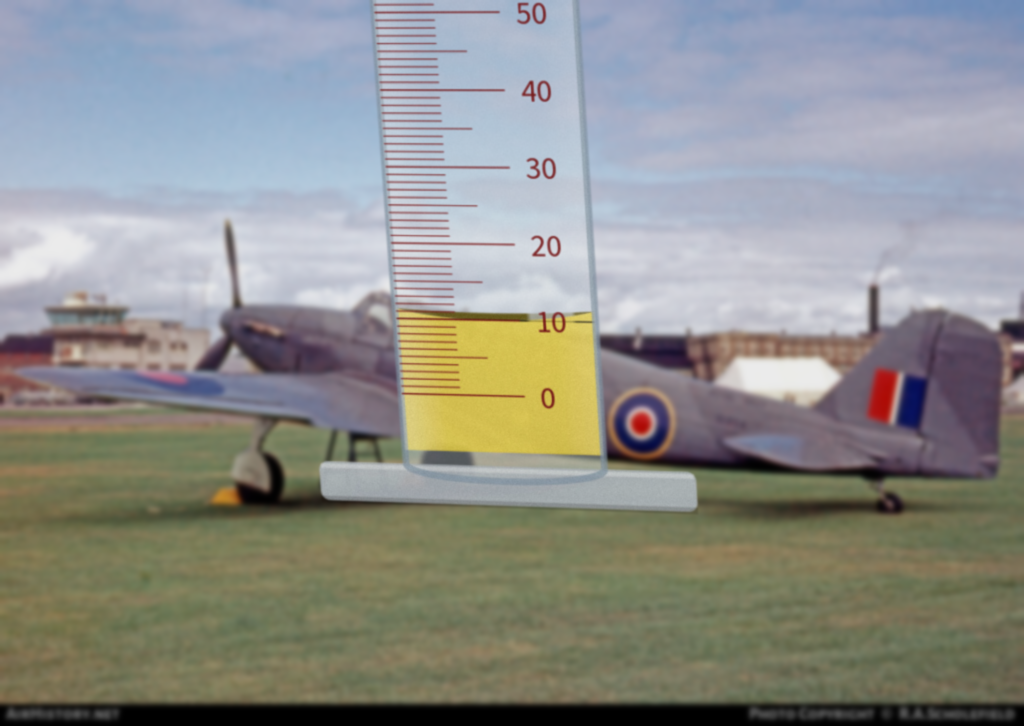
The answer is 10 mL
